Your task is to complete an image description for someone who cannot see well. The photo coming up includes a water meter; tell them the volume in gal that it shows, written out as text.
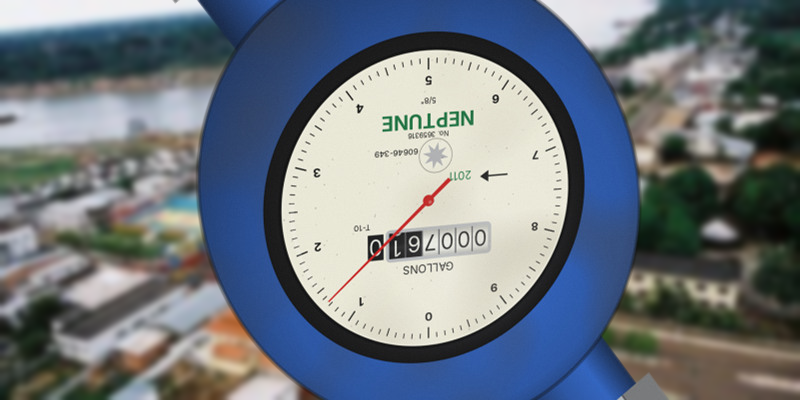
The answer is 7611.3 gal
